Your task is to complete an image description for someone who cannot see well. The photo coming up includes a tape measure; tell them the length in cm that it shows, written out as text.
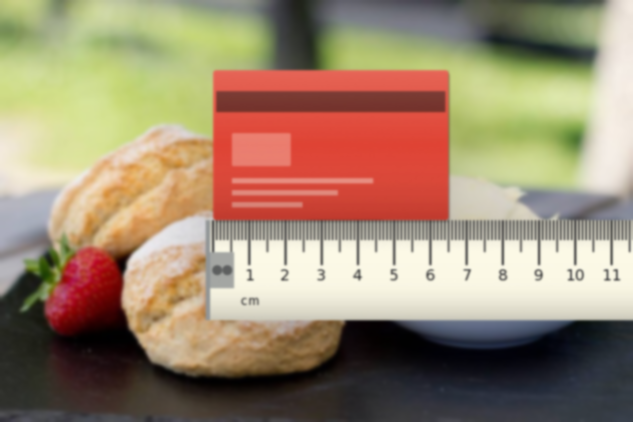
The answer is 6.5 cm
